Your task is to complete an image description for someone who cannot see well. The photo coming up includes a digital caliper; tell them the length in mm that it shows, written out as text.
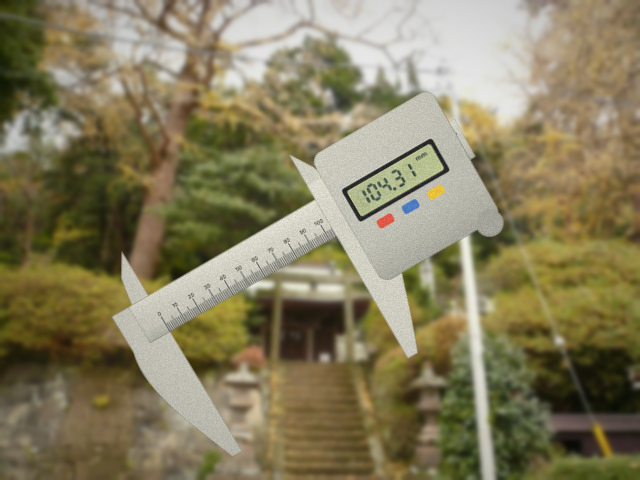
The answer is 104.31 mm
